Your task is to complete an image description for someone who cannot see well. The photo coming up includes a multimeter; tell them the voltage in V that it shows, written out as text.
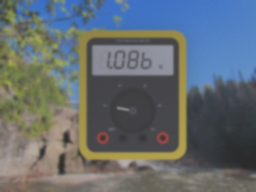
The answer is 1.086 V
